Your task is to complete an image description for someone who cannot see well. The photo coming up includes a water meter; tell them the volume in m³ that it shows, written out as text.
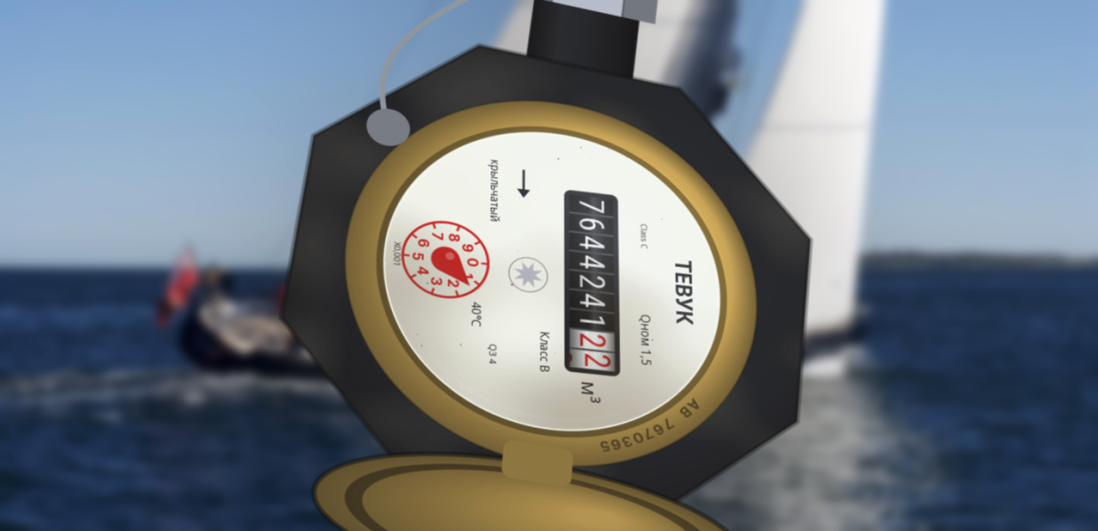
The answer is 7644241.221 m³
